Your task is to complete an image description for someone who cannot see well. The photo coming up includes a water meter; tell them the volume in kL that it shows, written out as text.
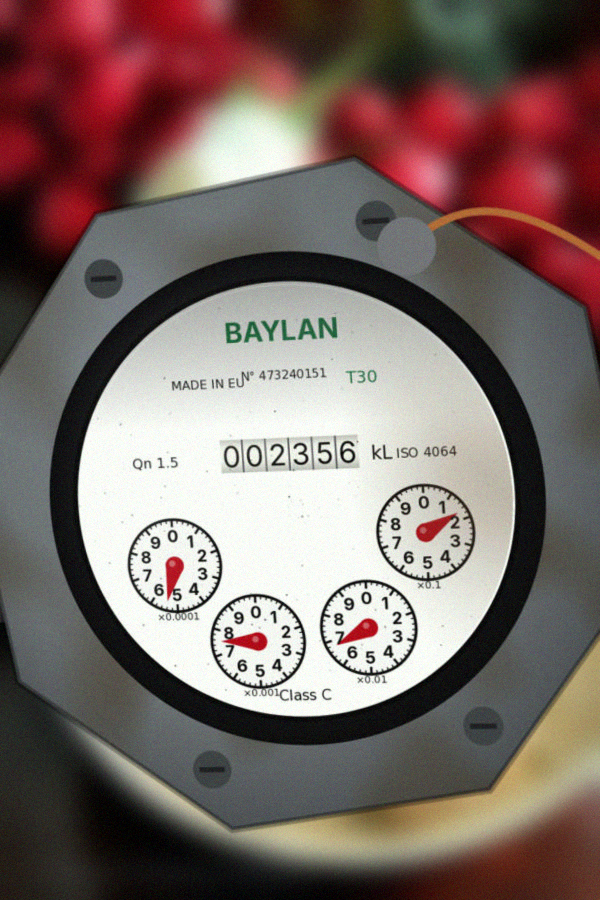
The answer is 2356.1675 kL
